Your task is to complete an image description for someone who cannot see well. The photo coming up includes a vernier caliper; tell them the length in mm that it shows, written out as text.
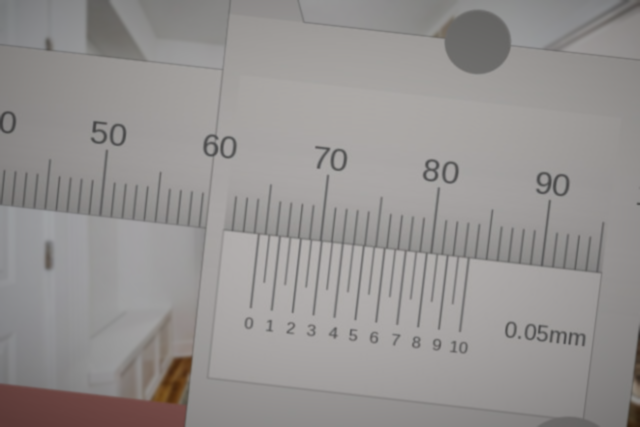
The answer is 64.4 mm
